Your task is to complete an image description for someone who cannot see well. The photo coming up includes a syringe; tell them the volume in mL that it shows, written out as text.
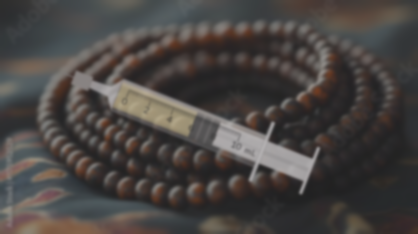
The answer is 6 mL
